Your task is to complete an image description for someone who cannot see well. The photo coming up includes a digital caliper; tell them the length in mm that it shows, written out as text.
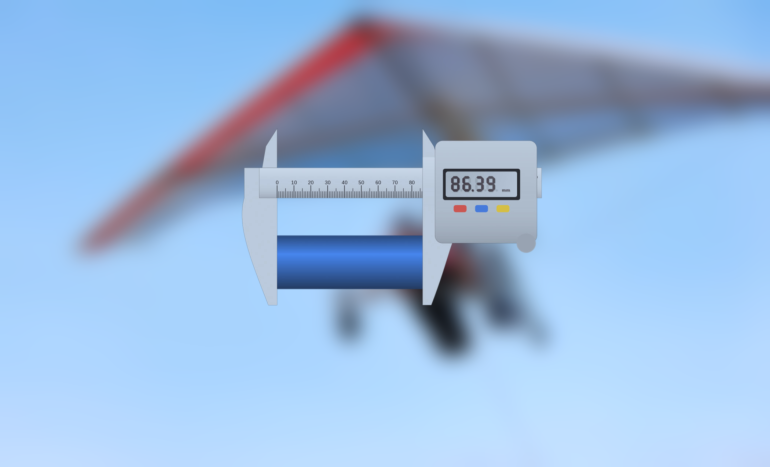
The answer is 86.39 mm
